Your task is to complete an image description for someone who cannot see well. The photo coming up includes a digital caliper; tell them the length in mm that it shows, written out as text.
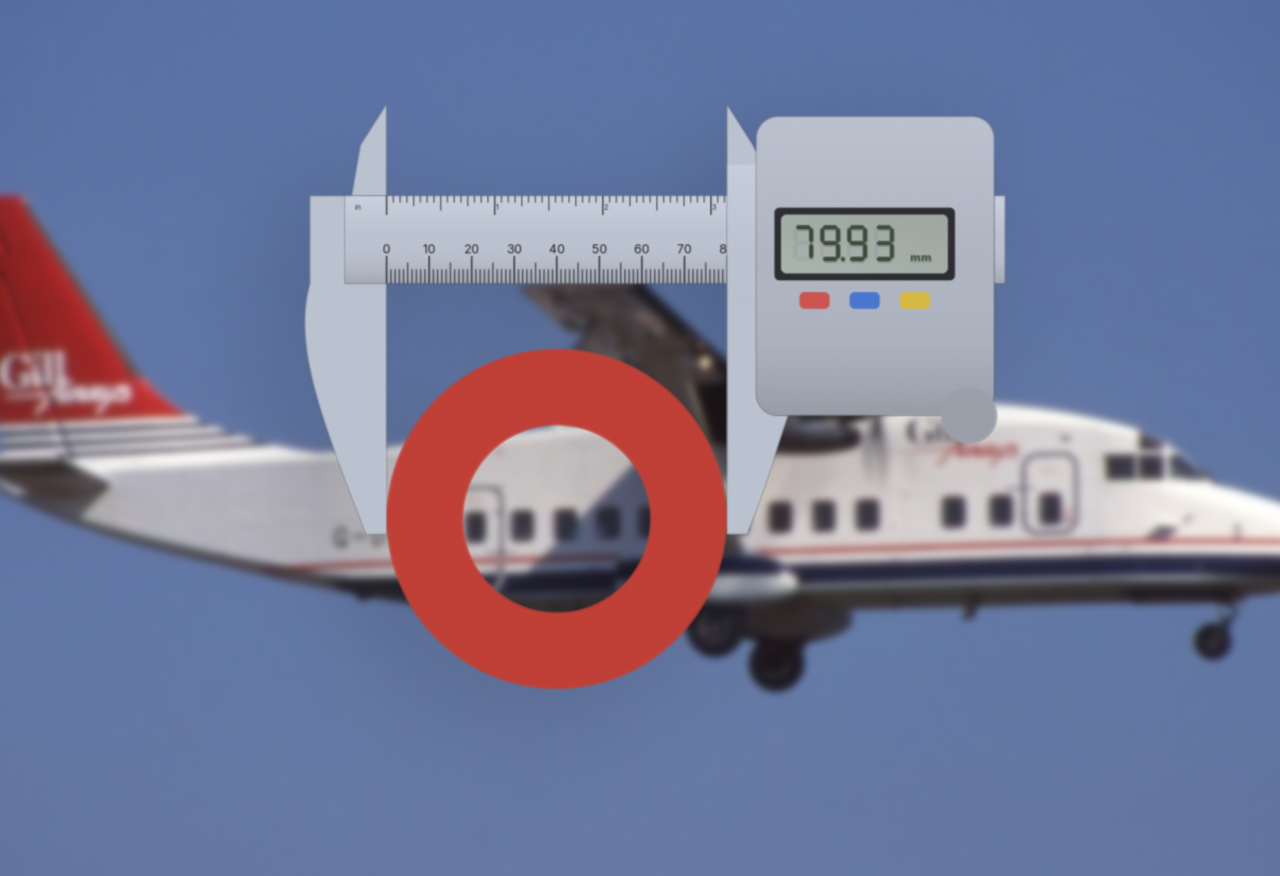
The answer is 79.93 mm
